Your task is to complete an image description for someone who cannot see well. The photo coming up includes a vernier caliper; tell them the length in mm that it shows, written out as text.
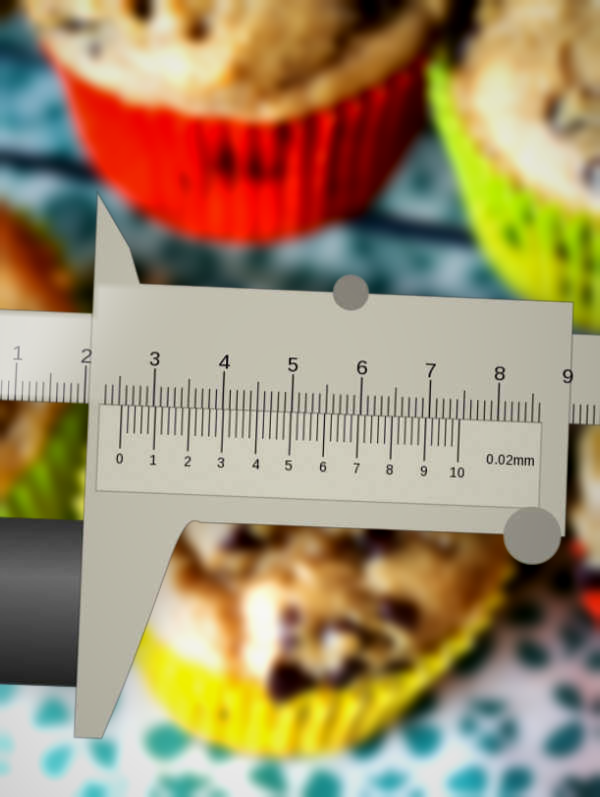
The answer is 25.4 mm
